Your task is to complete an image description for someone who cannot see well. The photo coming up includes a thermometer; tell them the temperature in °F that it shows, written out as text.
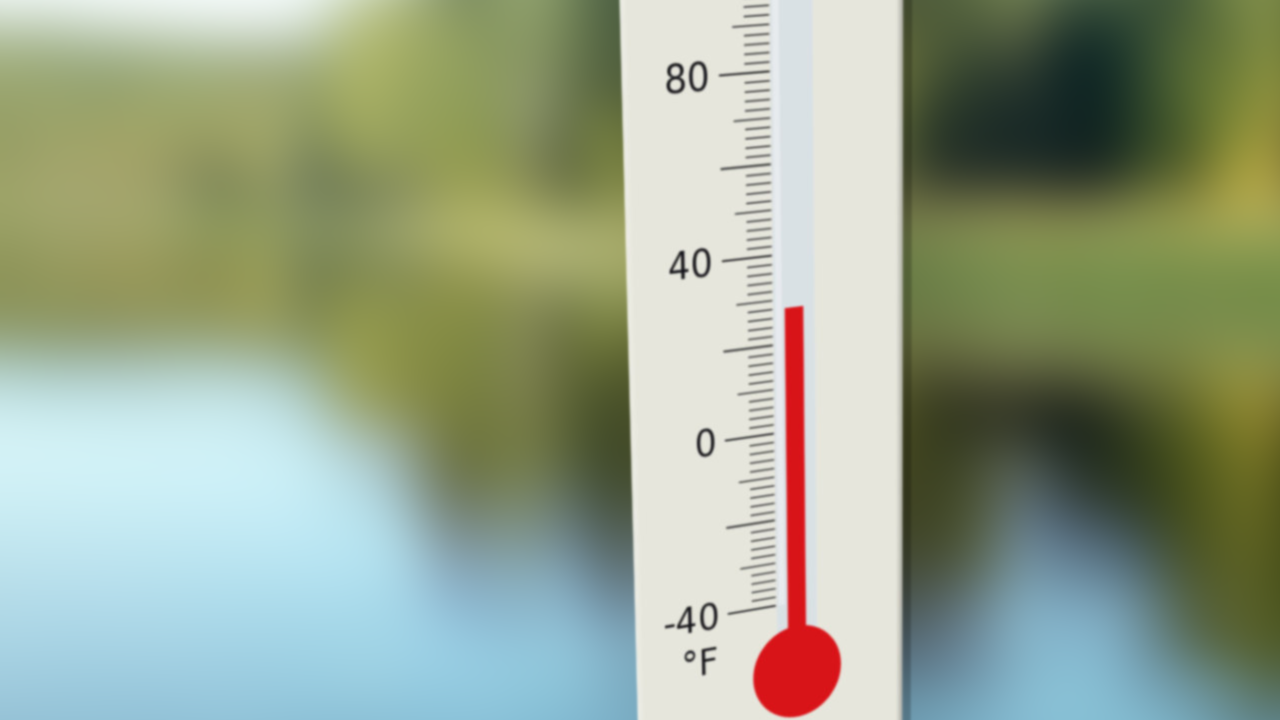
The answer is 28 °F
